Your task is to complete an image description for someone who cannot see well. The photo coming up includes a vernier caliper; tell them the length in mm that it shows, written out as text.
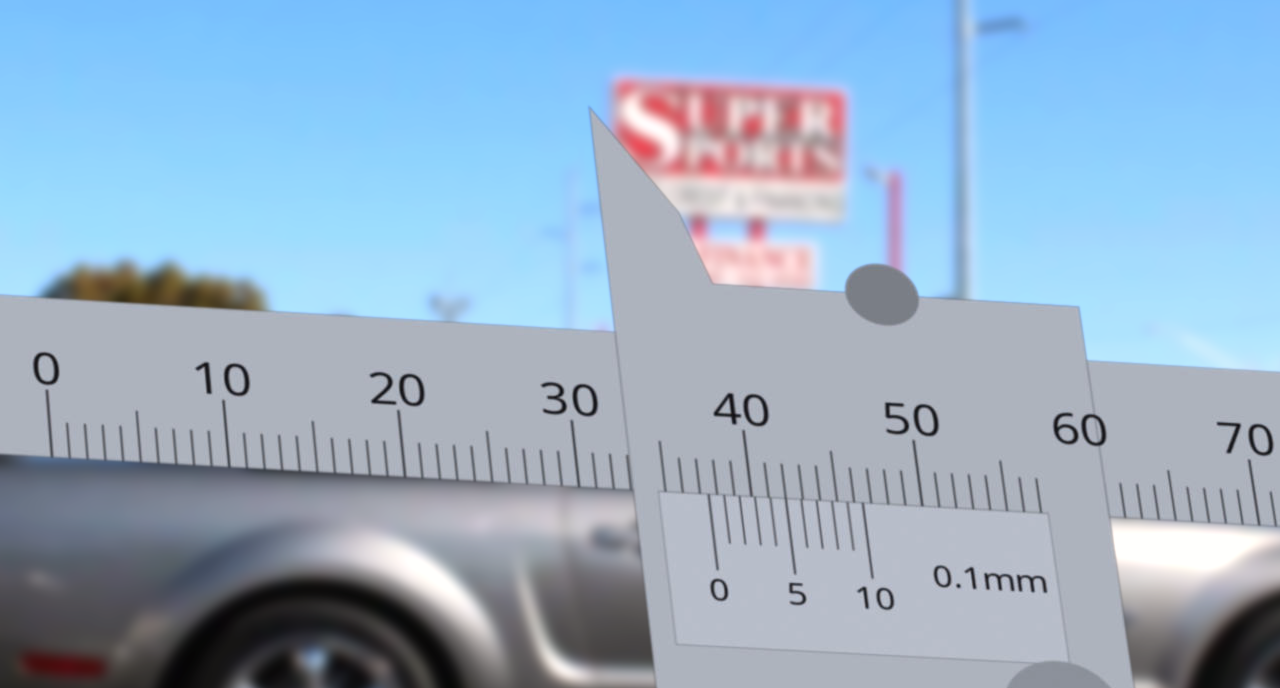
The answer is 37.5 mm
